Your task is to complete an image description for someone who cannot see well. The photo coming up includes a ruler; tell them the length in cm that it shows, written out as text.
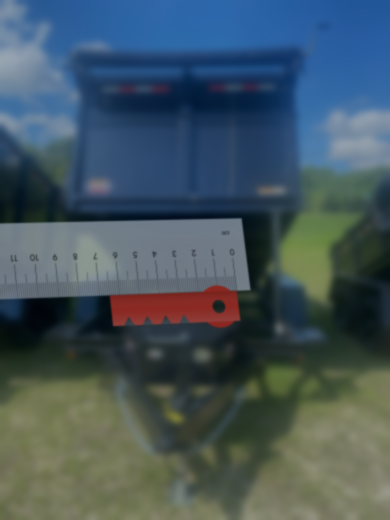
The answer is 6.5 cm
